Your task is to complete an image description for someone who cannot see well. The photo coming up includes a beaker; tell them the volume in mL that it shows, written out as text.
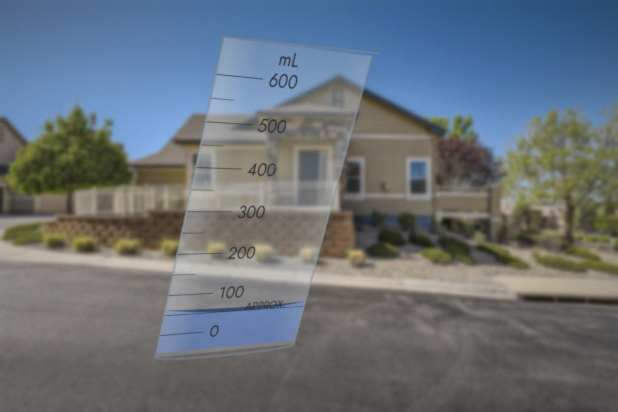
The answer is 50 mL
